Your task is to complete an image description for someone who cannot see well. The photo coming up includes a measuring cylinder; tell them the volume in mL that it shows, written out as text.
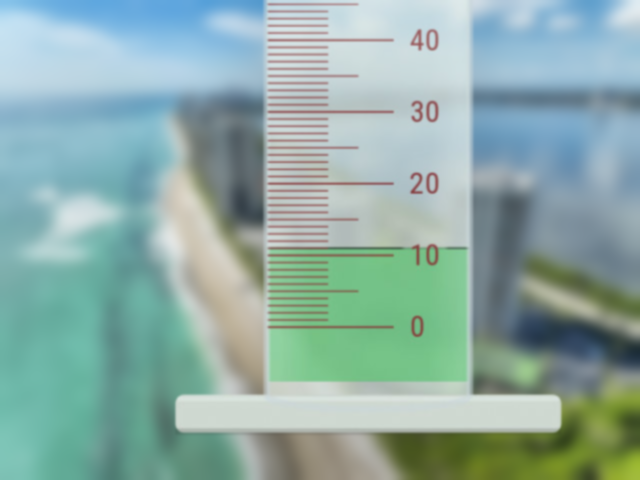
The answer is 11 mL
